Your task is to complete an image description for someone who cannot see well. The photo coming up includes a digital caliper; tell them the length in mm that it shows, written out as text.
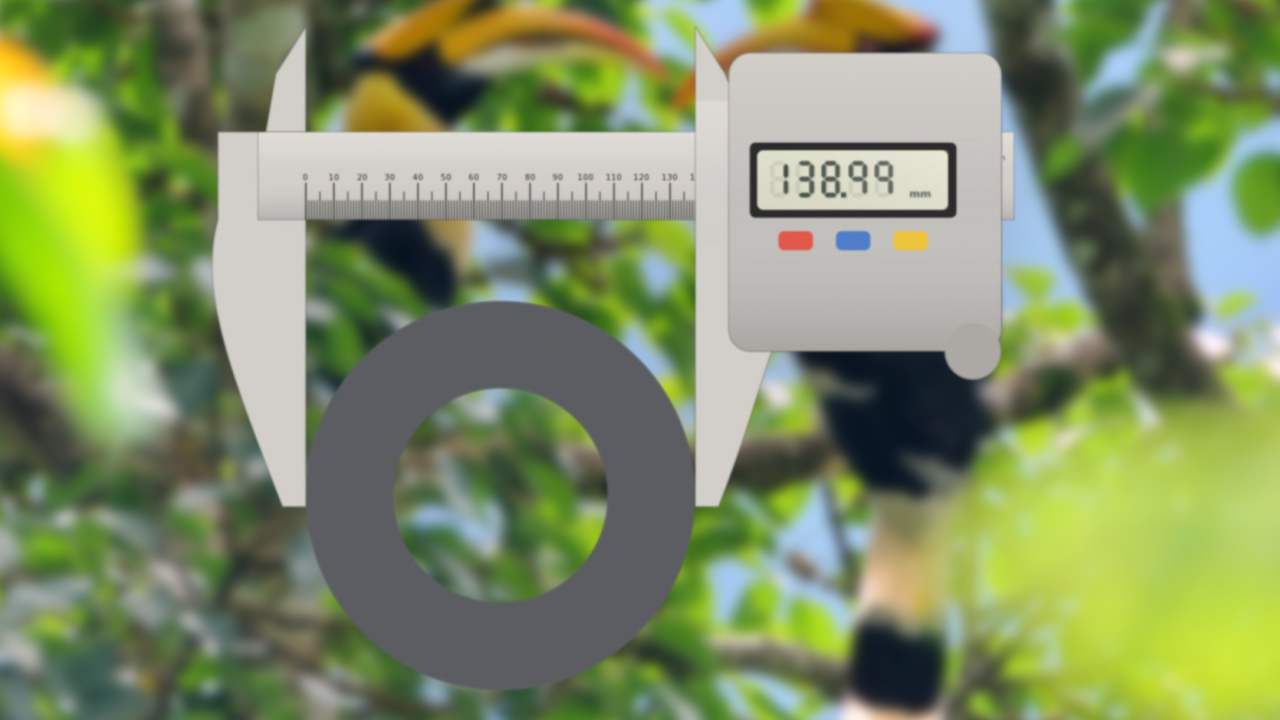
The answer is 138.99 mm
